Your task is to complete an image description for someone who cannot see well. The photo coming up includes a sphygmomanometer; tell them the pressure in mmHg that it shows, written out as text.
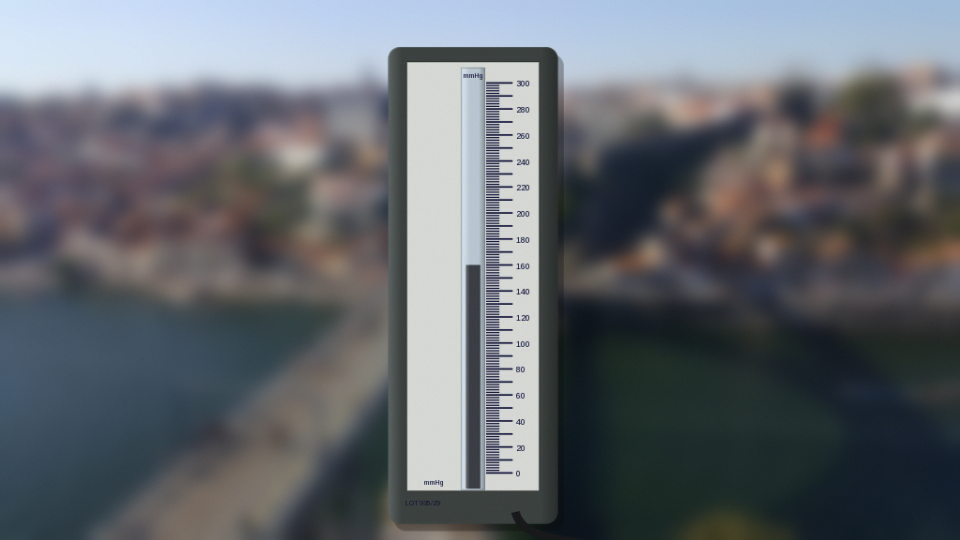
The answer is 160 mmHg
